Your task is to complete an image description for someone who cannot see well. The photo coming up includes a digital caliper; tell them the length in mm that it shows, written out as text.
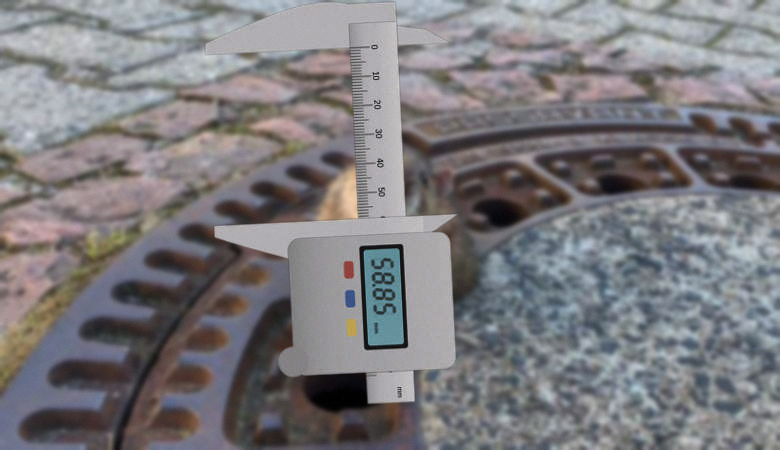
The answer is 58.85 mm
